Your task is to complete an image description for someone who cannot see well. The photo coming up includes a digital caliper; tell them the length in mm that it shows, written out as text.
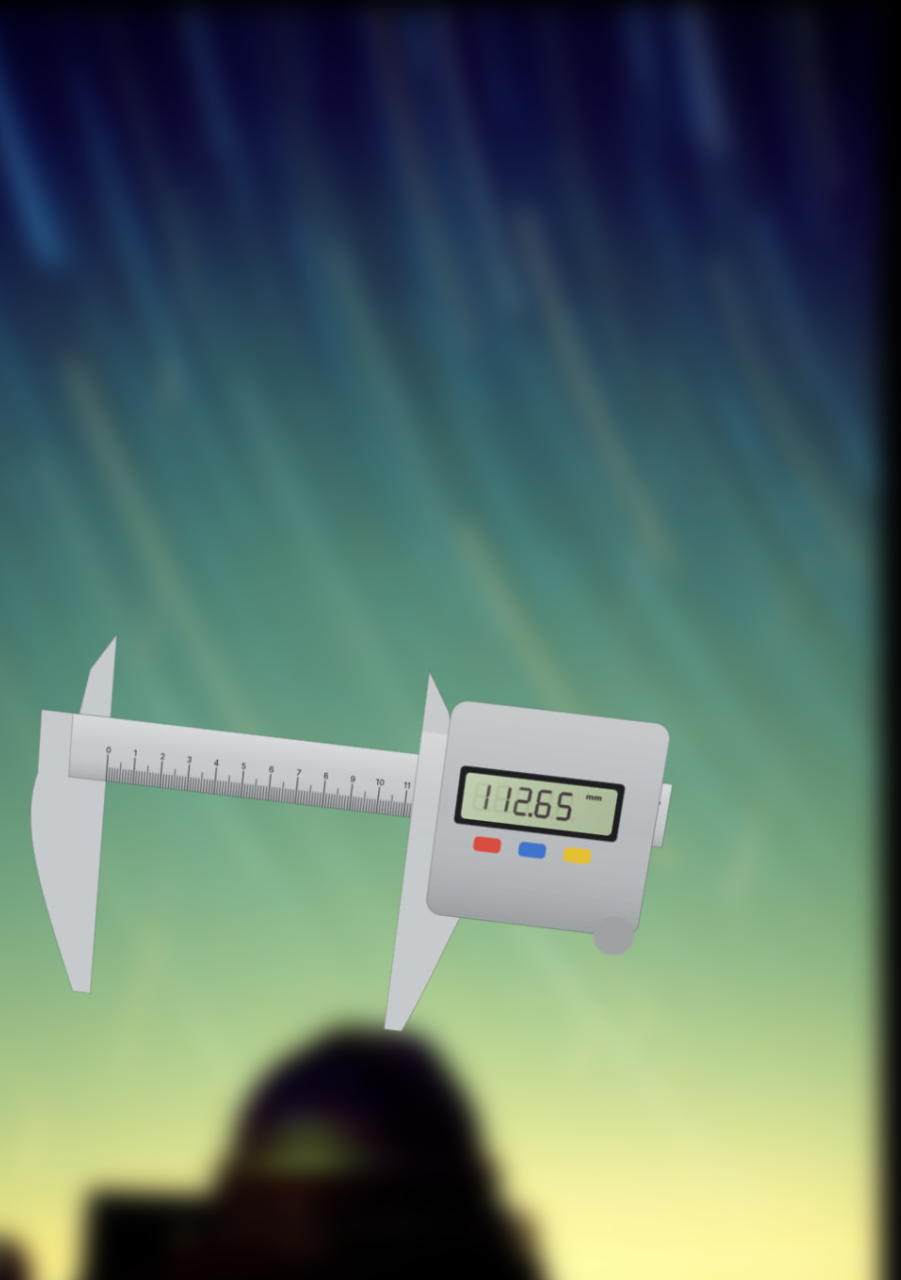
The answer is 112.65 mm
